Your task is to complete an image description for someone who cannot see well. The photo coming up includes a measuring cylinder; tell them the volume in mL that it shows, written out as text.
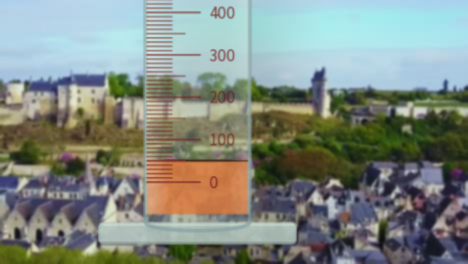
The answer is 50 mL
